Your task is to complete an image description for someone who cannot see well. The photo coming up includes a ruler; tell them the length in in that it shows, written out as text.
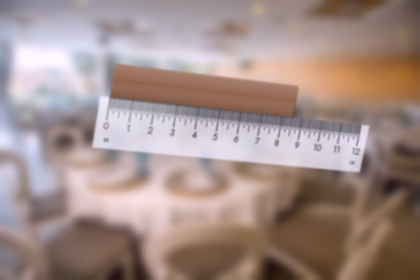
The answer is 8.5 in
